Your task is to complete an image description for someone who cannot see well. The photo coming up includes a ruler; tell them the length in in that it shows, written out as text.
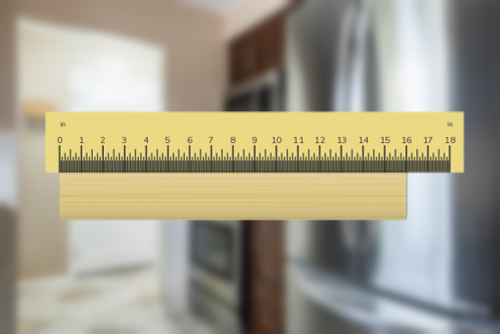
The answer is 16 in
